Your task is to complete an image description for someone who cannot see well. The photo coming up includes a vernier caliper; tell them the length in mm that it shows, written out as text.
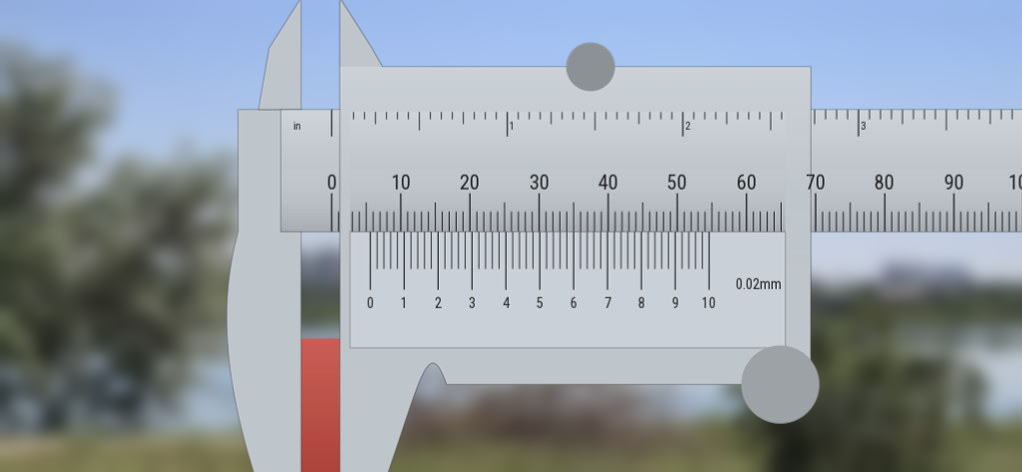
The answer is 5.6 mm
